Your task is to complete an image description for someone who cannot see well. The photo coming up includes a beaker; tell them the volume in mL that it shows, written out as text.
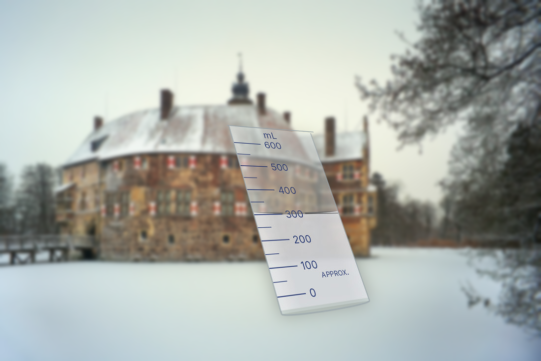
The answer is 300 mL
